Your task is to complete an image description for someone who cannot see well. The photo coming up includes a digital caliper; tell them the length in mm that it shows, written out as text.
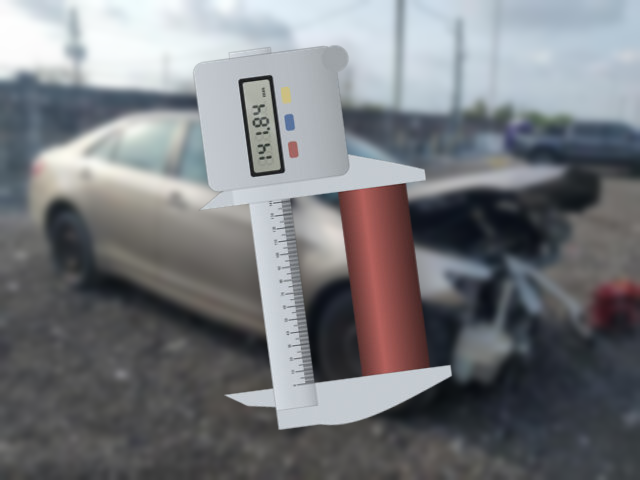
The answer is 141.84 mm
